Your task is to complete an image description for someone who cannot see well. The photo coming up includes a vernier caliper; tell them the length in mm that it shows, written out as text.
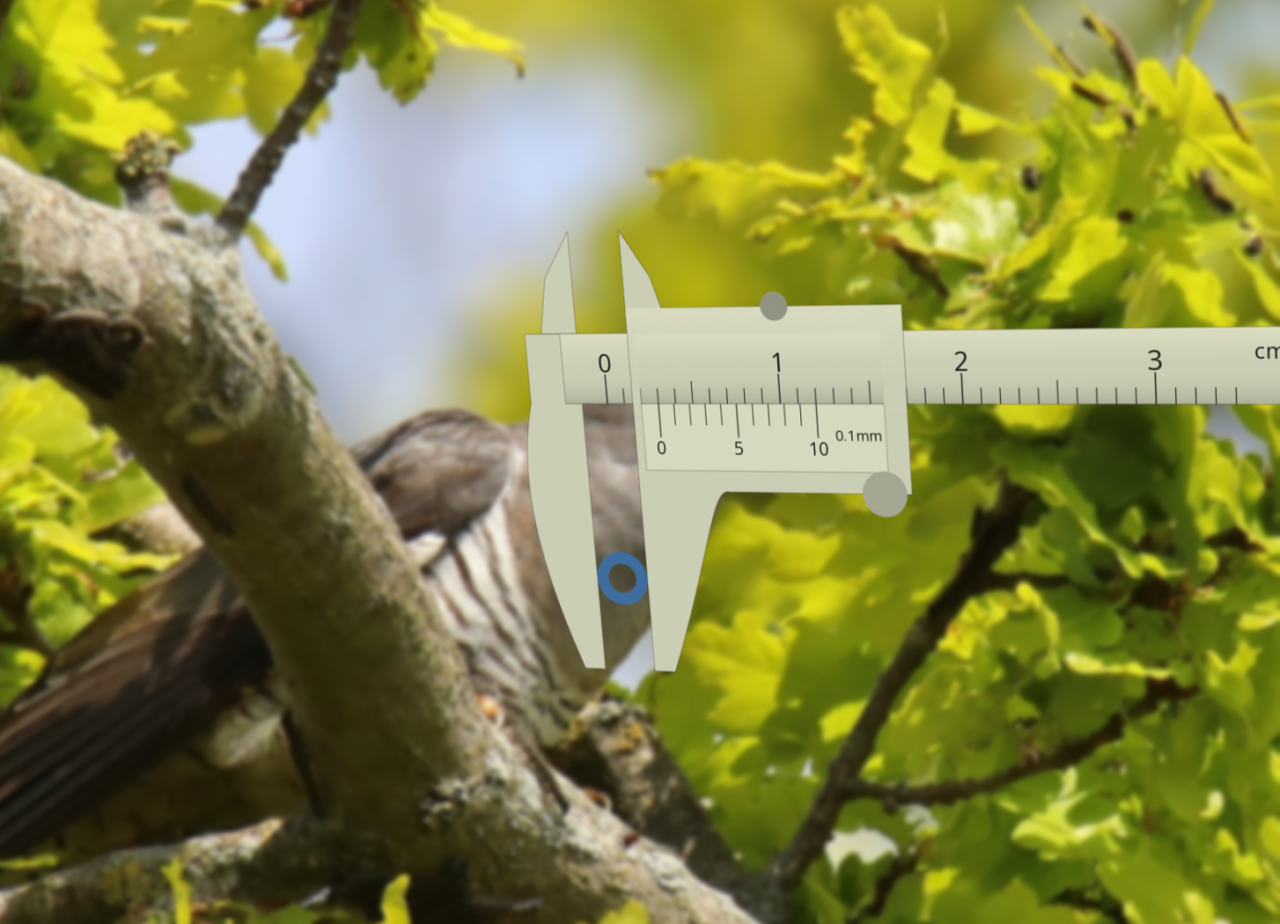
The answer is 3.0 mm
